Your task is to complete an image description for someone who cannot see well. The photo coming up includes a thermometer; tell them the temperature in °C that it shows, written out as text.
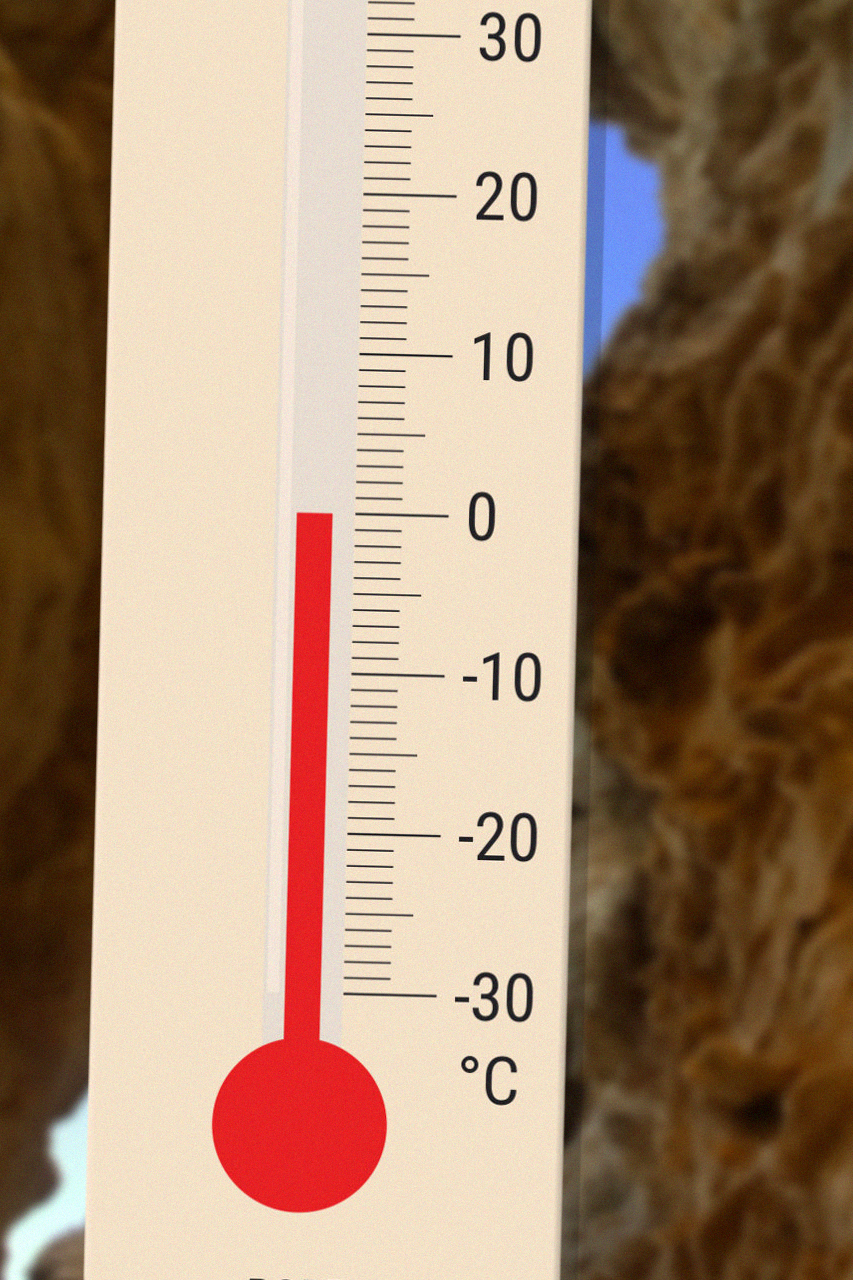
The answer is 0 °C
